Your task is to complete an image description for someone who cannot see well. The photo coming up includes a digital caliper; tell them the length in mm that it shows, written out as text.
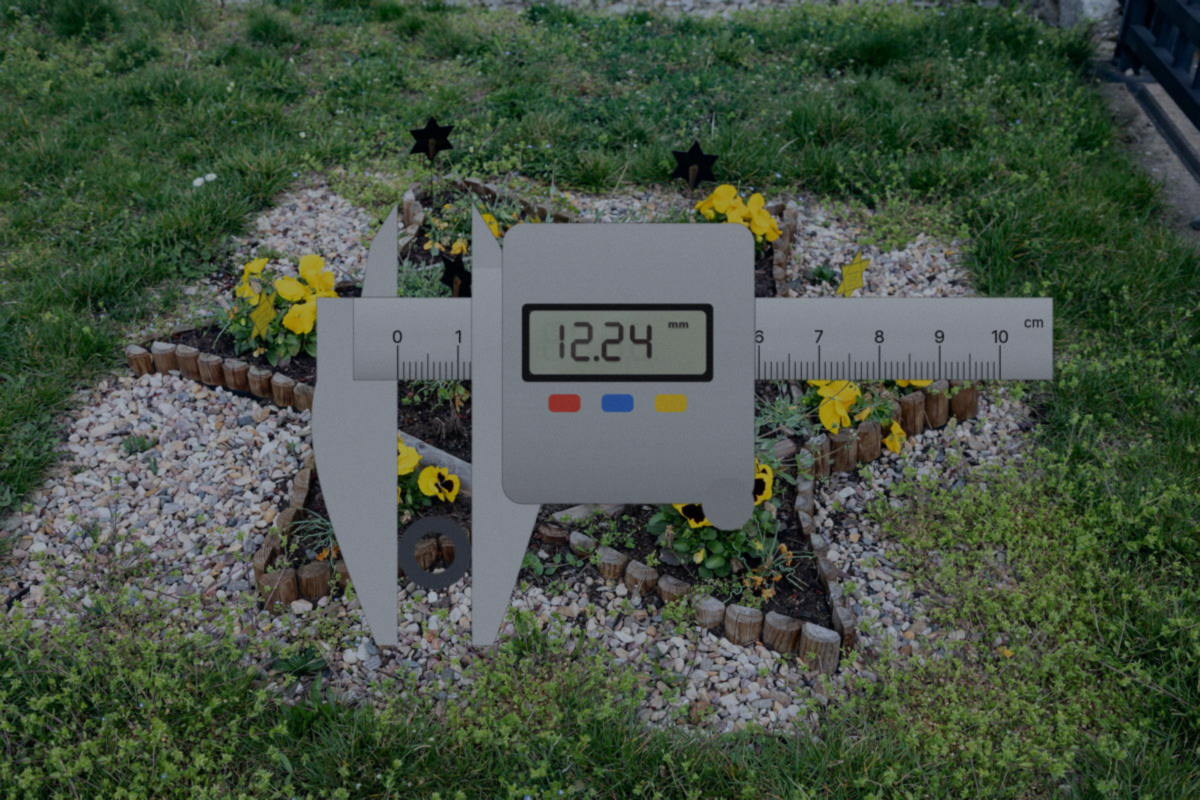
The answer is 12.24 mm
